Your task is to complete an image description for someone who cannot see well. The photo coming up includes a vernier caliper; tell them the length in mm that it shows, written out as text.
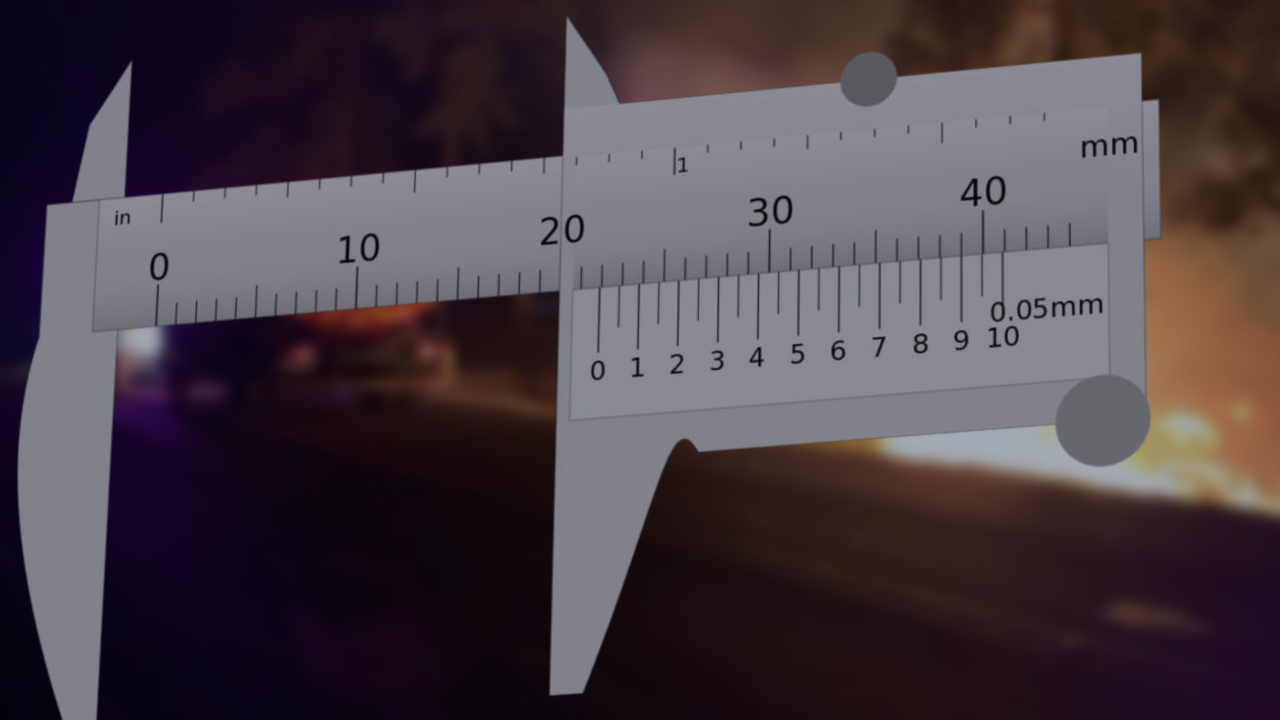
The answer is 21.9 mm
